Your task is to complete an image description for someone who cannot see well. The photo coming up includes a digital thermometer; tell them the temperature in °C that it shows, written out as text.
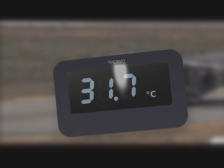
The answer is 31.7 °C
